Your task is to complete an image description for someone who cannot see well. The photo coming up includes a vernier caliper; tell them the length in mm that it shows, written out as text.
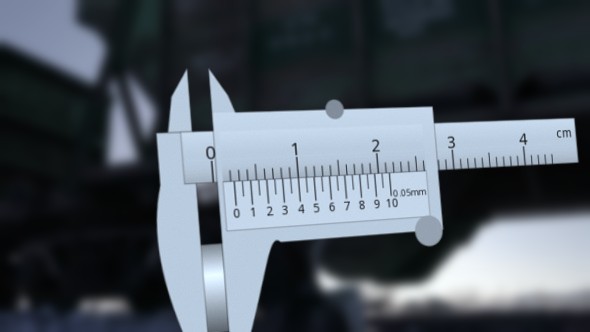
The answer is 2.4 mm
